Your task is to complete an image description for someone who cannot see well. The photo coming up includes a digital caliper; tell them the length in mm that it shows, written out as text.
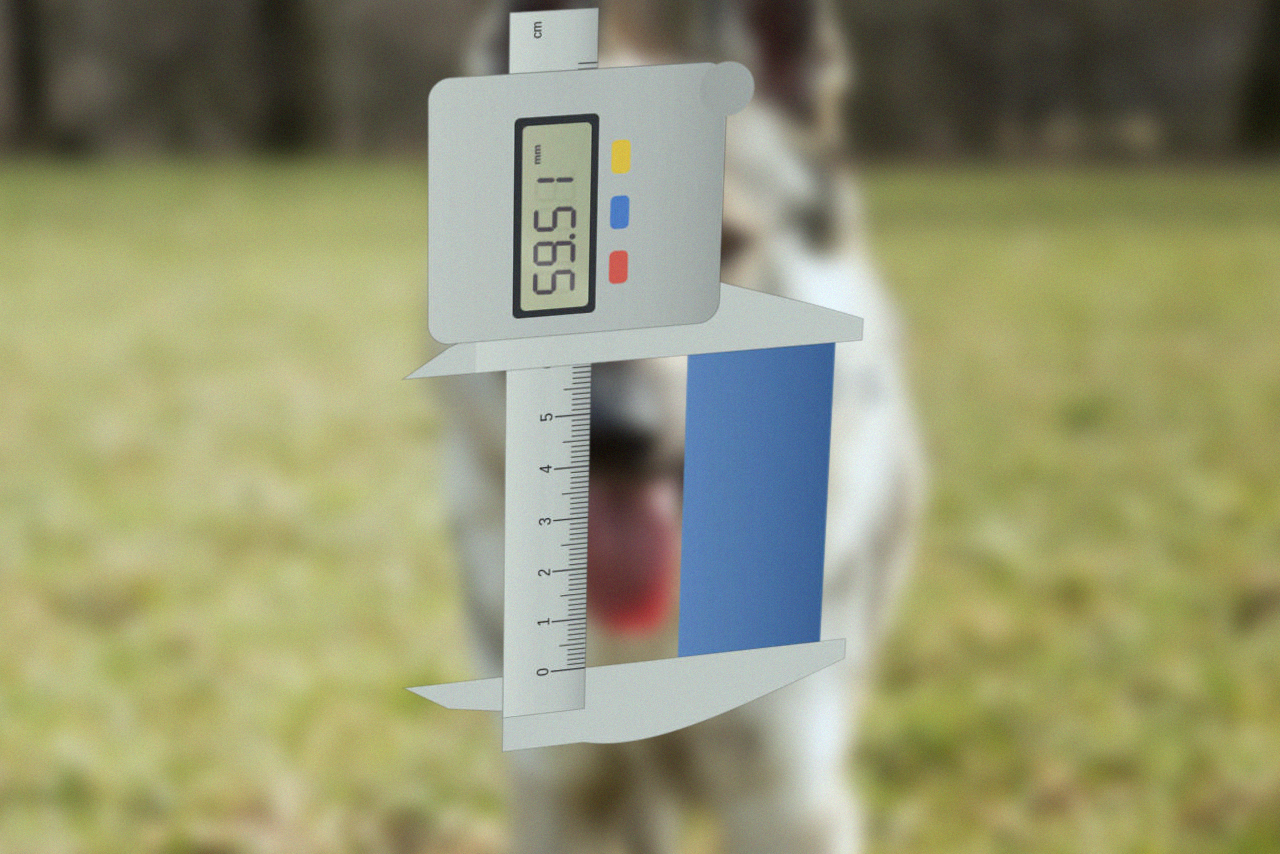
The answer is 59.51 mm
